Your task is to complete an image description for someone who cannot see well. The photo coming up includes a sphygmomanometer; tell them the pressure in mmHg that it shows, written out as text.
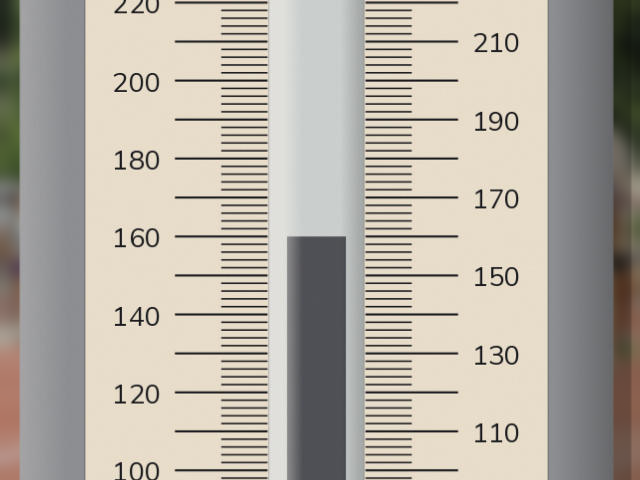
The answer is 160 mmHg
